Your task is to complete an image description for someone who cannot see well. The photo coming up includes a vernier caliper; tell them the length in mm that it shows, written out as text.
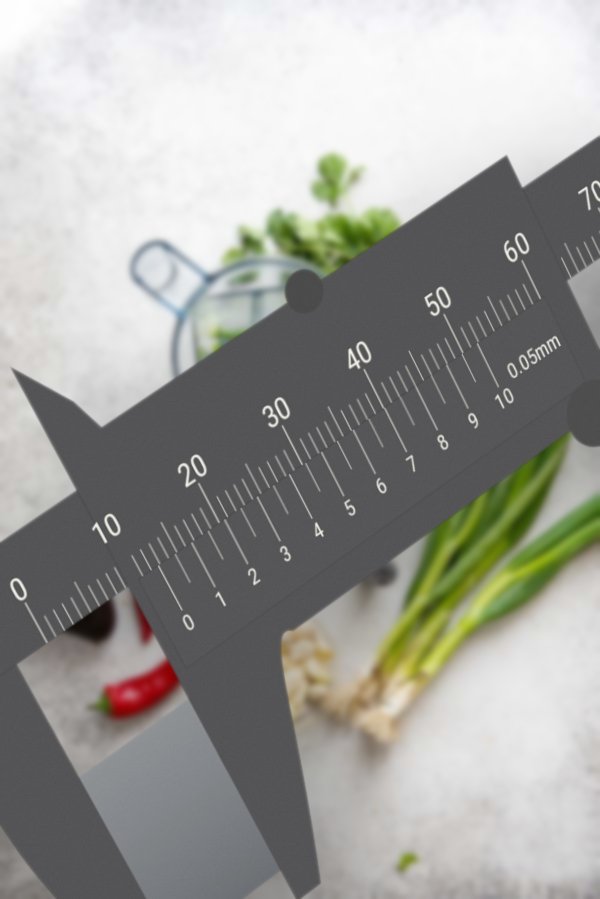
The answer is 12.8 mm
